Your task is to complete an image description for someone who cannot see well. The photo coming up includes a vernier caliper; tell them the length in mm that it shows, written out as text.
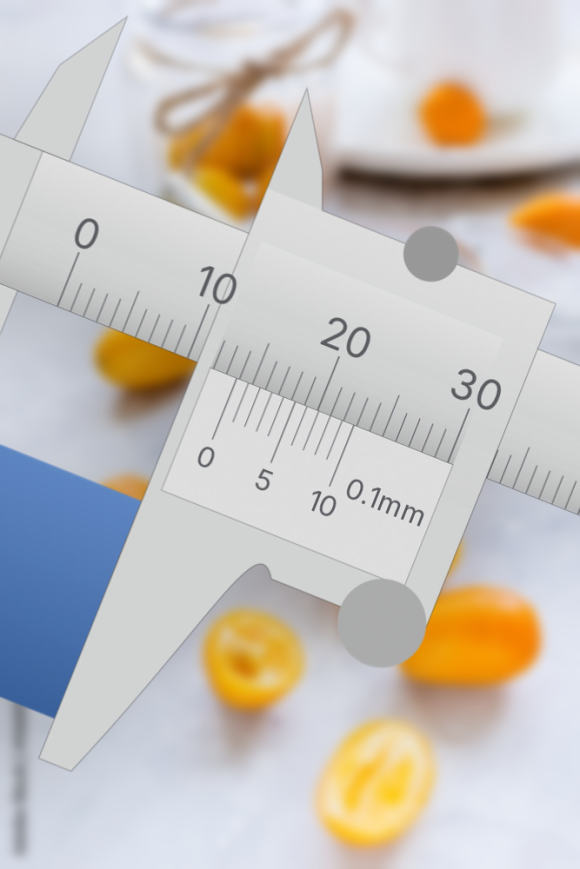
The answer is 13.8 mm
